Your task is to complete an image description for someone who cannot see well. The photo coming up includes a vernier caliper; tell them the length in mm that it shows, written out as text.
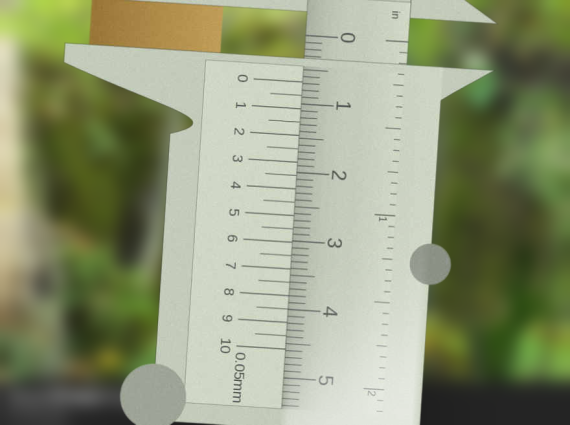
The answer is 6.8 mm
